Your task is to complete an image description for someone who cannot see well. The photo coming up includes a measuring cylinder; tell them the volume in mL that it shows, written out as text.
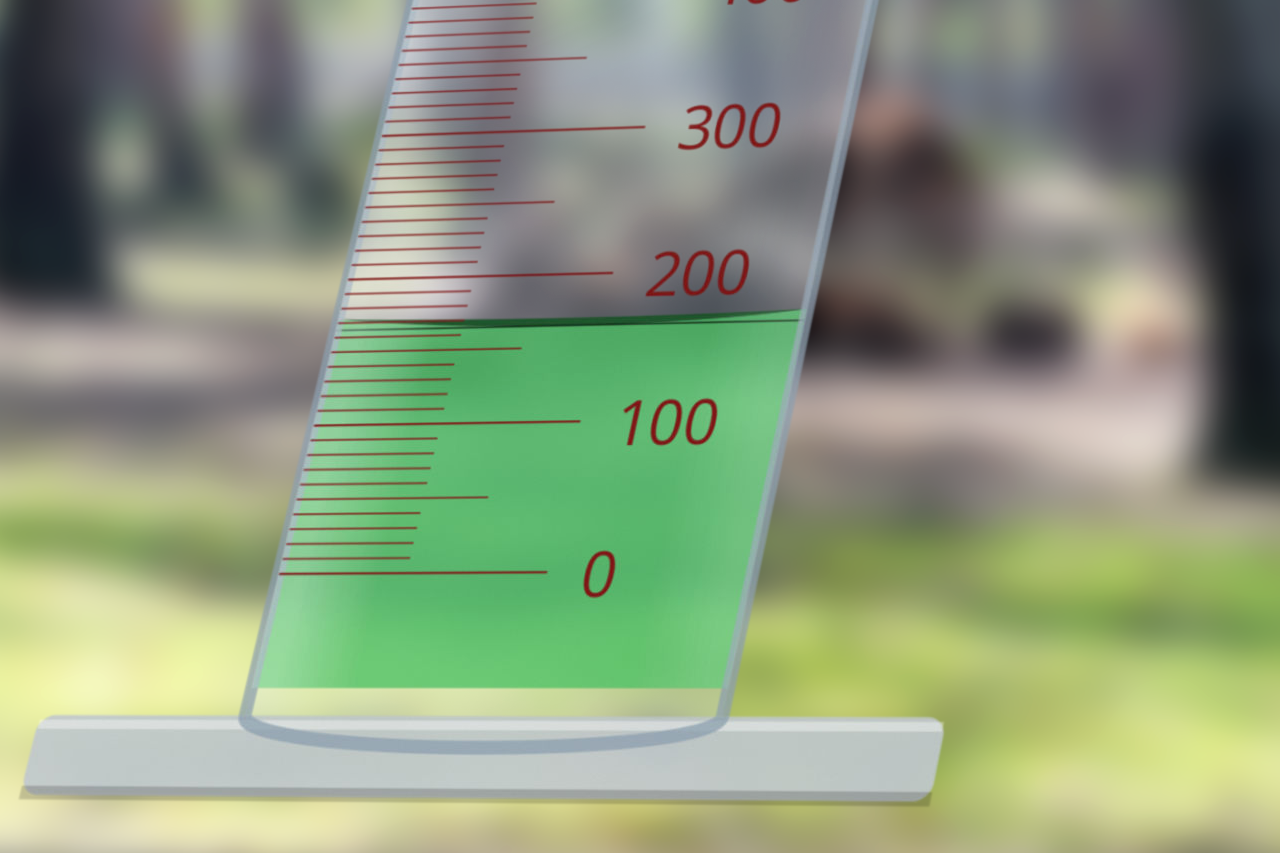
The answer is 165 mL
